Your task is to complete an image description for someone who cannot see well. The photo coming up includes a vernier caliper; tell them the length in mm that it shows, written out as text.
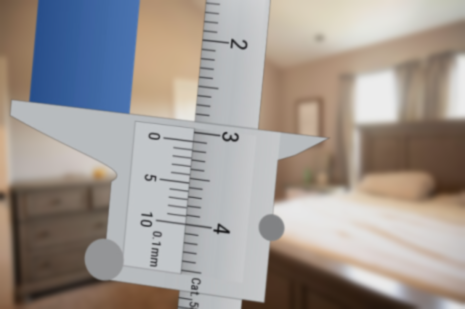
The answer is 31.0 mm
